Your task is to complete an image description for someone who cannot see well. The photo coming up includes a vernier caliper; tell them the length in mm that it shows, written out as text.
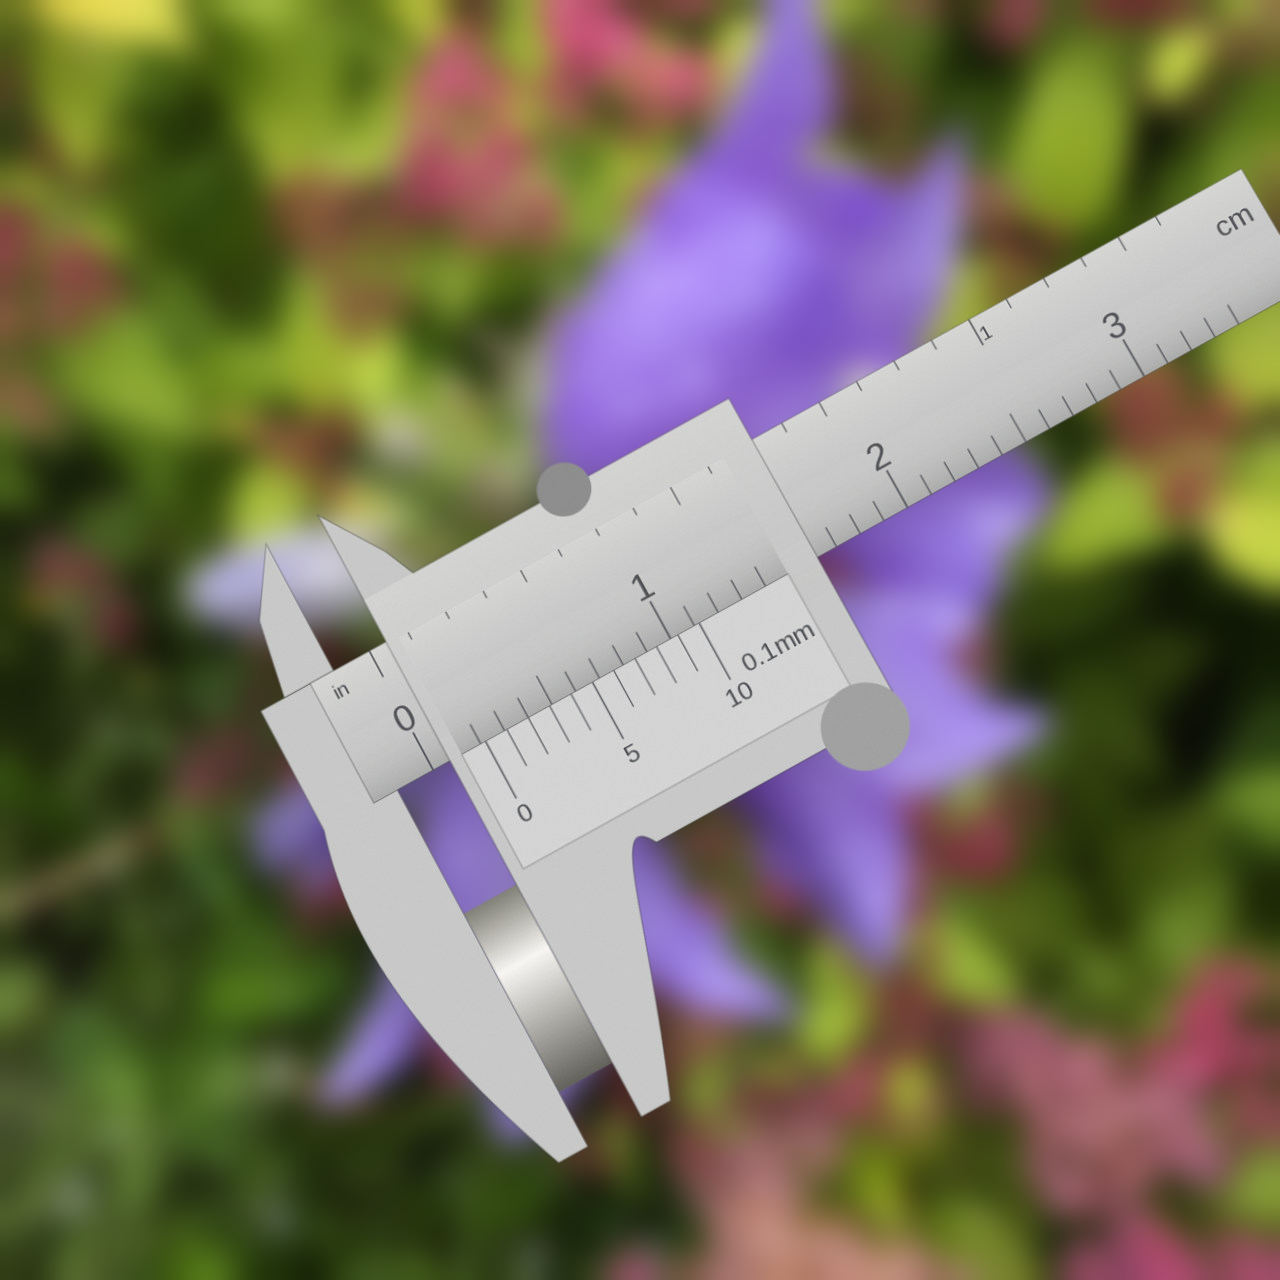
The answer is 2.2 mm
